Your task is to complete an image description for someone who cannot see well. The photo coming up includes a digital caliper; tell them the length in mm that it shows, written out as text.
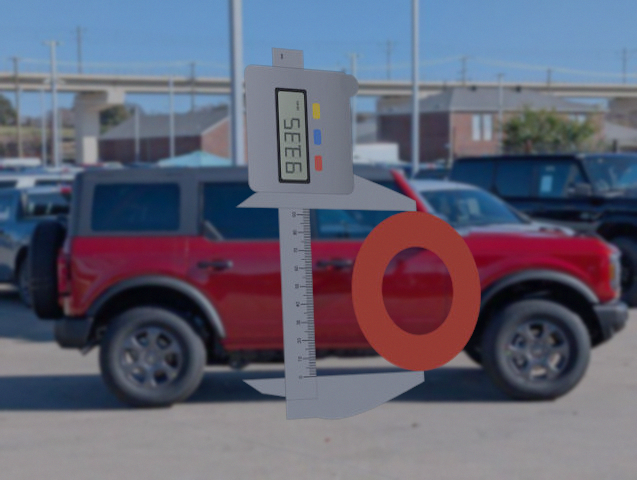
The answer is 93.35 mm
